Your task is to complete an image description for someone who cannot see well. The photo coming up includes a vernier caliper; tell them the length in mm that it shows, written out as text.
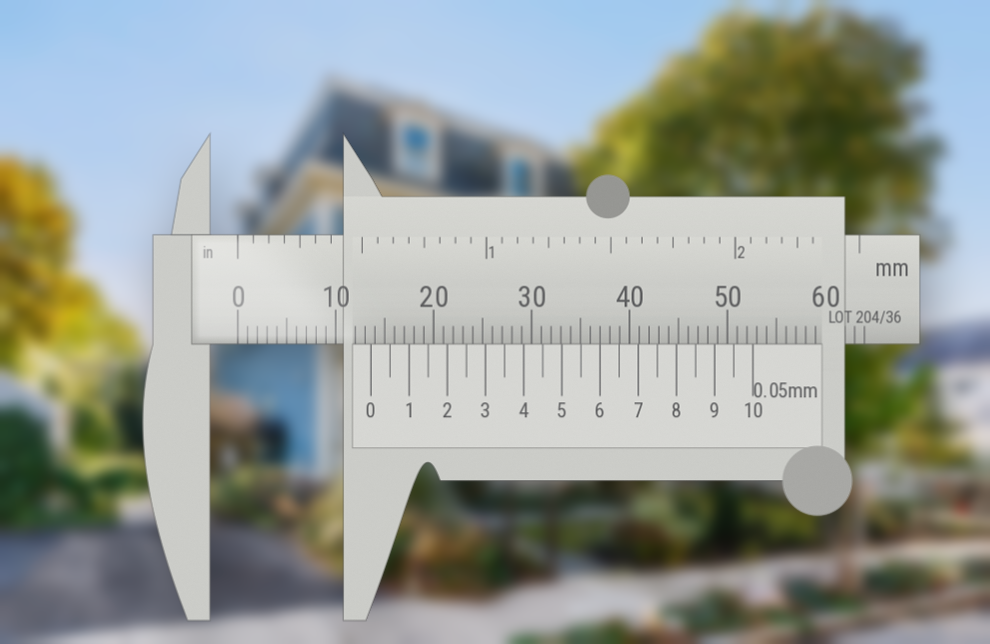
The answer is 13.6 mm
